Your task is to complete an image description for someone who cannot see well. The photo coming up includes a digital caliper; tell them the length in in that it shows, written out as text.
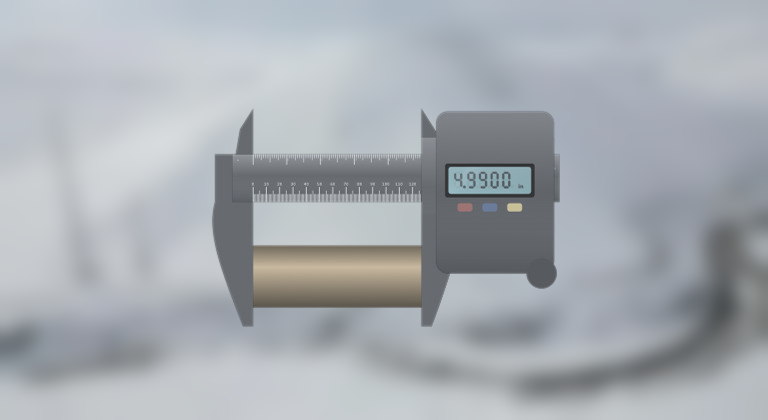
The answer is 4.9900 in
